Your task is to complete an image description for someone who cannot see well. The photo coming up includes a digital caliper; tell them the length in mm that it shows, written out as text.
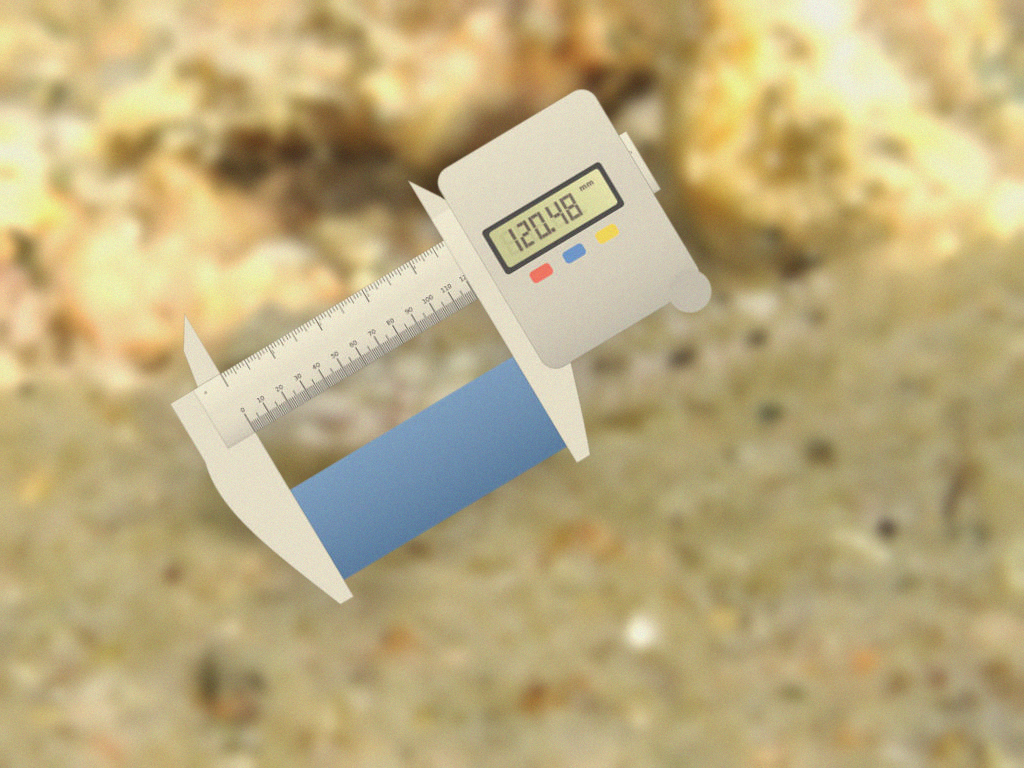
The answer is 120.48 mm
